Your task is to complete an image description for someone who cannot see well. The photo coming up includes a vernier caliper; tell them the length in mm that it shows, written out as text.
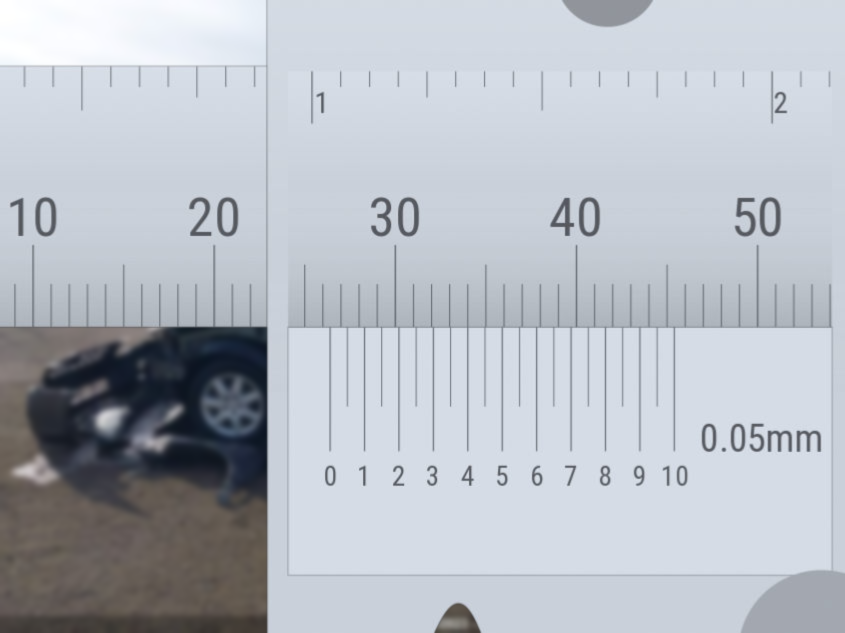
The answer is 26.4 mm
